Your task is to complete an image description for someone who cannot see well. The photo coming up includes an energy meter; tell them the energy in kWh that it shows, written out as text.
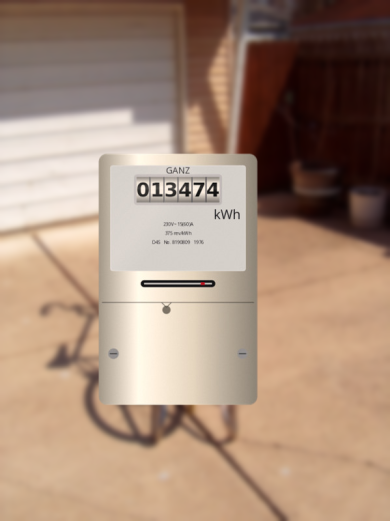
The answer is 13474 kWh
